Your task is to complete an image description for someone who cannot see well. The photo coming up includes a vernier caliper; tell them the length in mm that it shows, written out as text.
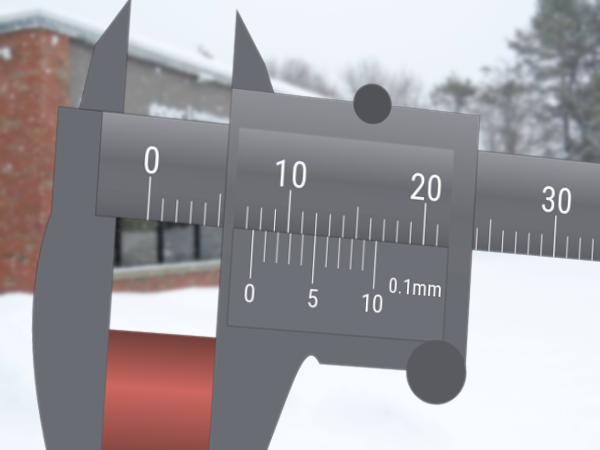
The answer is 7.5 mm
